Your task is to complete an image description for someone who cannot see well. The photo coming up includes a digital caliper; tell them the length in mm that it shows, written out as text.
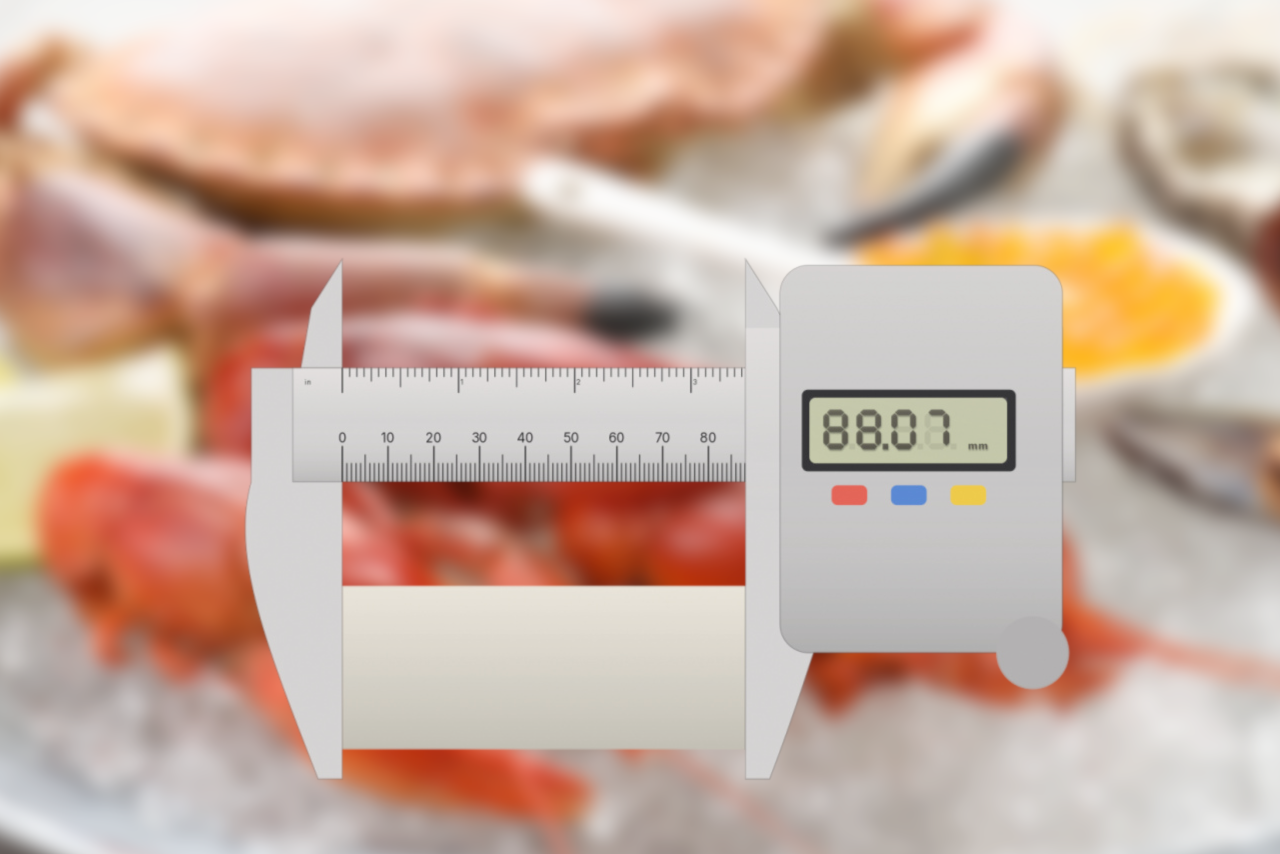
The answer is 88.07 mm
